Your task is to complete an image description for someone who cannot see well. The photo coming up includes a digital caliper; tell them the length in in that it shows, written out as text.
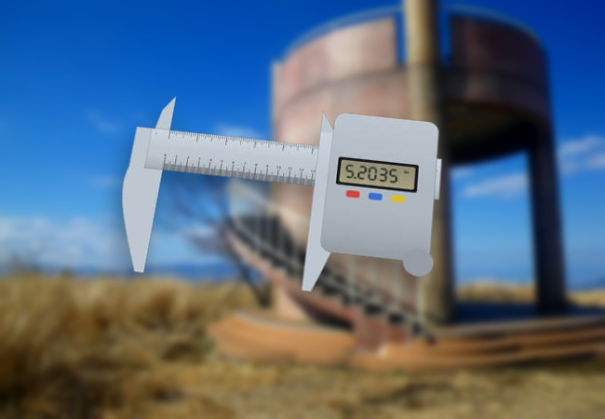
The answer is 5.2035 in
